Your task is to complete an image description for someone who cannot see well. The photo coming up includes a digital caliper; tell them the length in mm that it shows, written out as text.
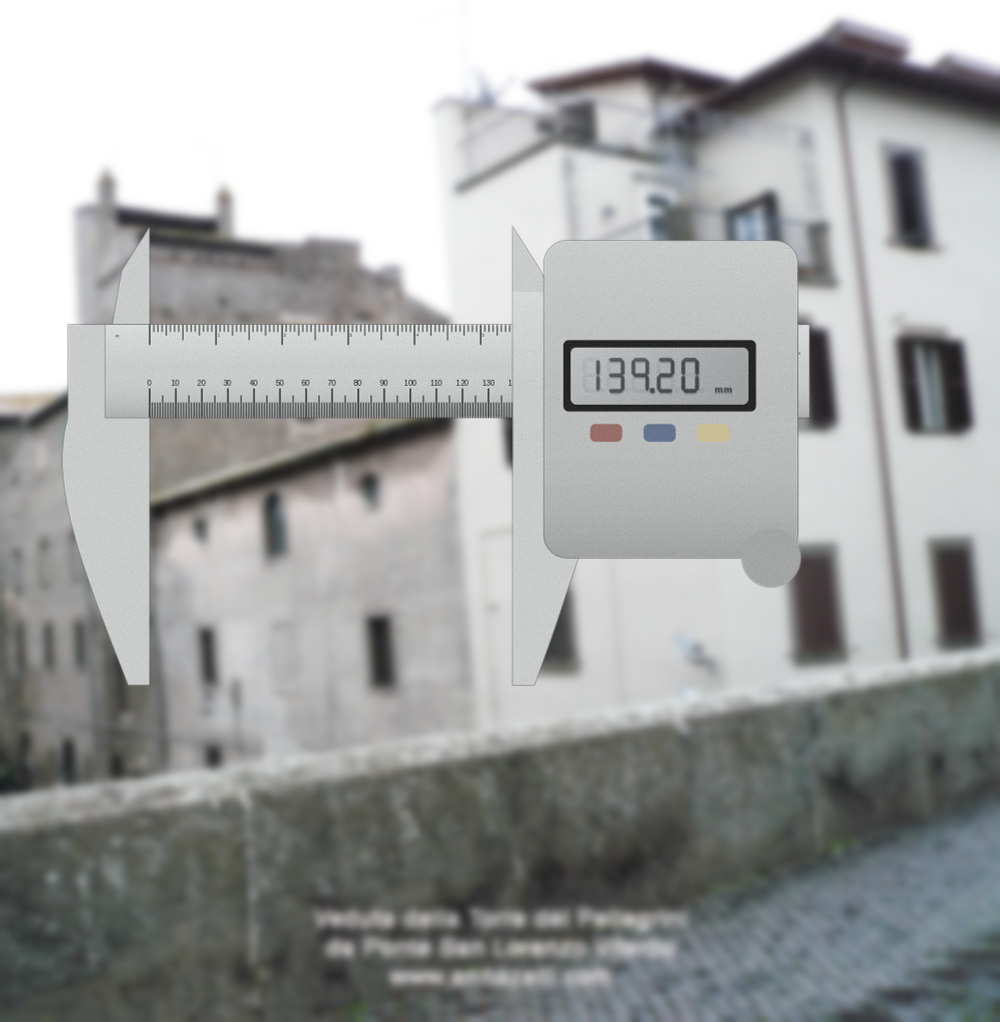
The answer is 139.20 mm
